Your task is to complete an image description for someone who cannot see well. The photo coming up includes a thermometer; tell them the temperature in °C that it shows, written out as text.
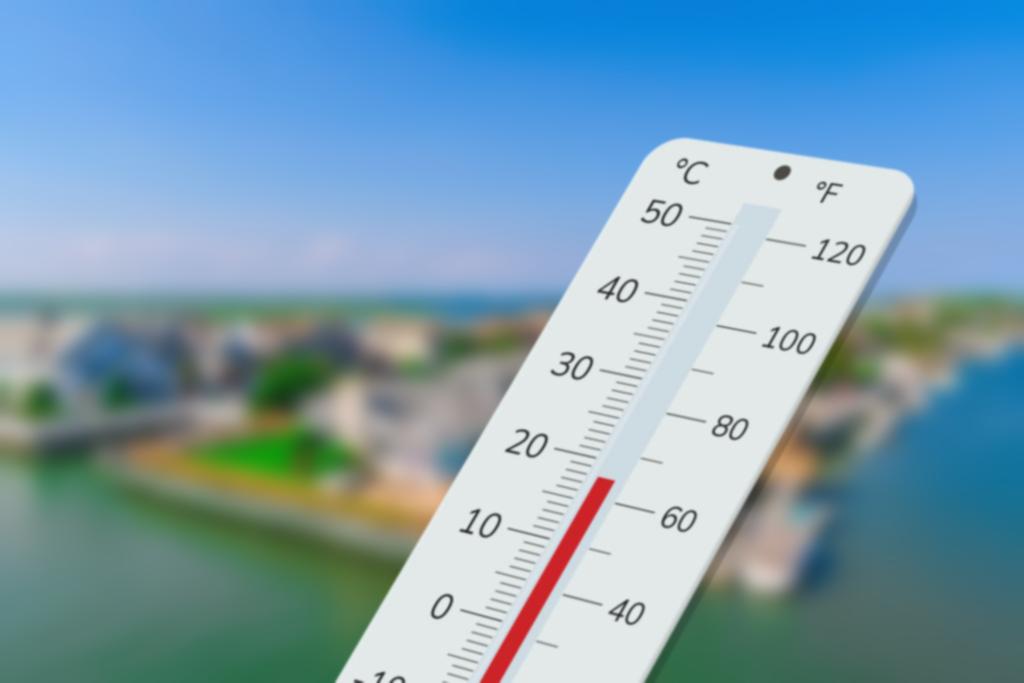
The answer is 18 °C
